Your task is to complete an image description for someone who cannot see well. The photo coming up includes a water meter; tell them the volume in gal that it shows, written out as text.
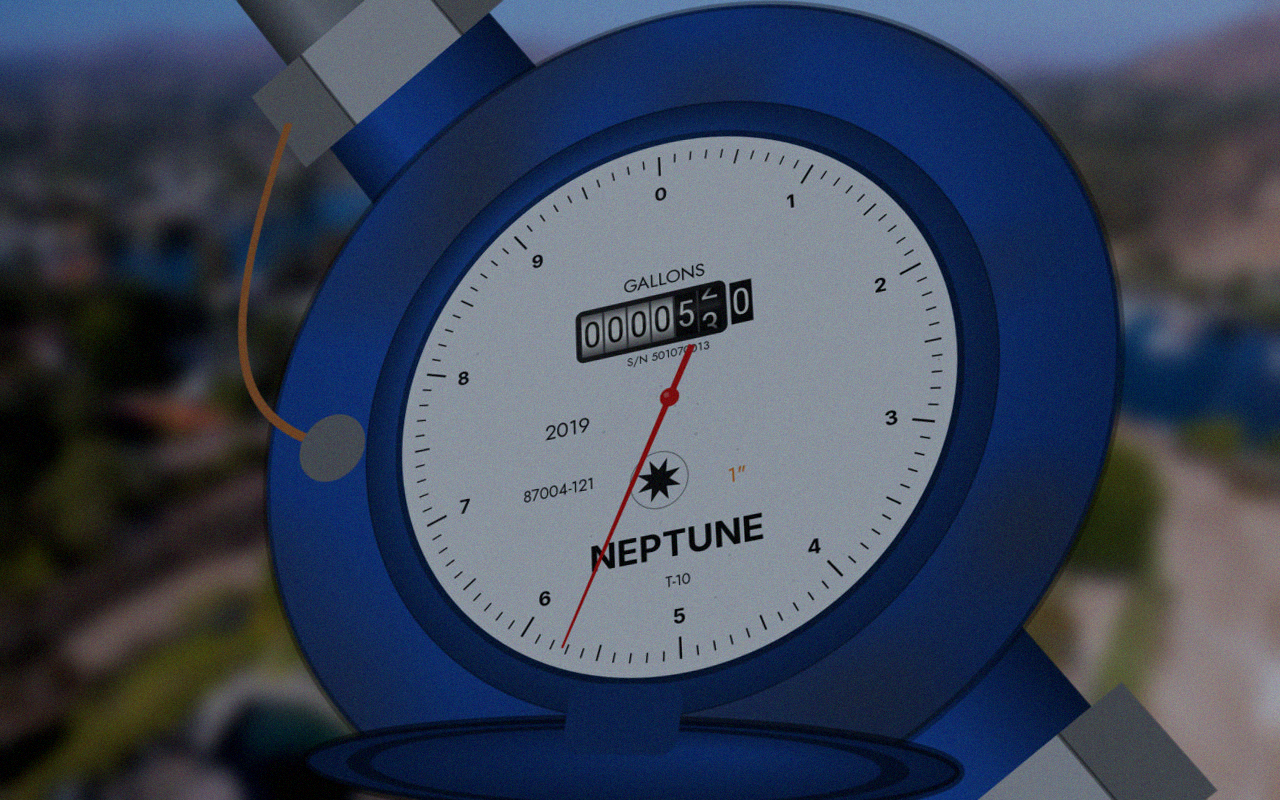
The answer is 525.7 gal
